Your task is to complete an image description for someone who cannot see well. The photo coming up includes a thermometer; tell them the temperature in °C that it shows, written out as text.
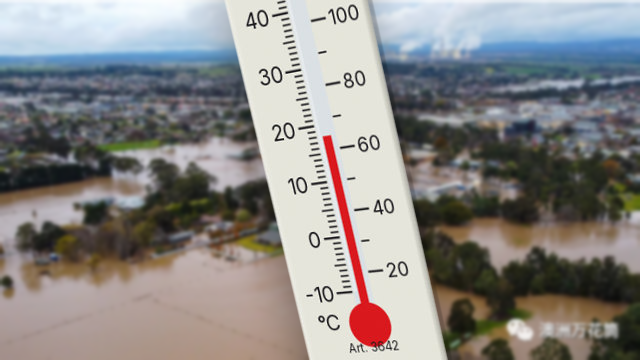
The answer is 18 °C
